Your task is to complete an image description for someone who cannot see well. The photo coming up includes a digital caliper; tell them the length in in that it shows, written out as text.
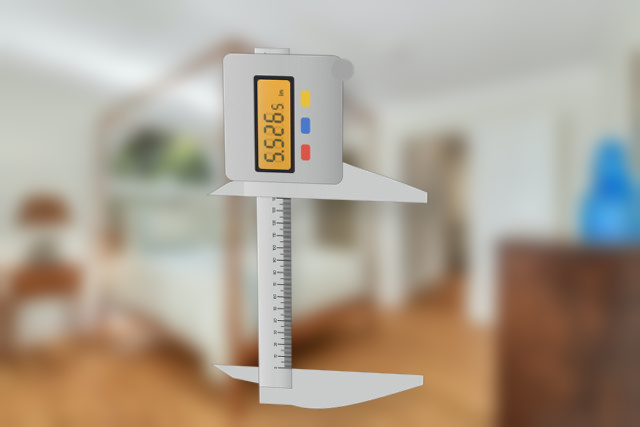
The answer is 5.5265 in
